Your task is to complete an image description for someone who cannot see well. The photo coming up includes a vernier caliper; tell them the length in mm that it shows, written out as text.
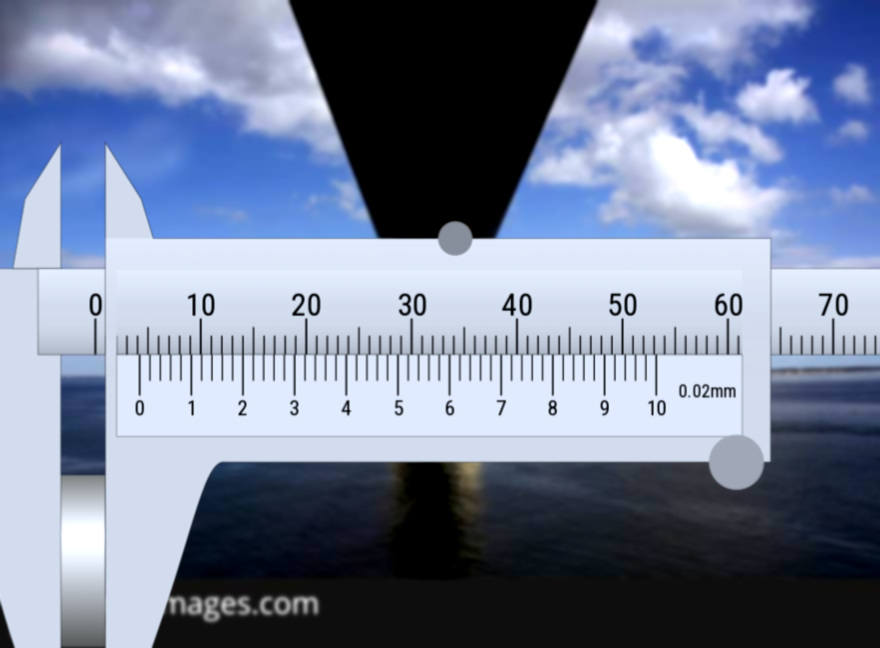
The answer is 4.2 mm
